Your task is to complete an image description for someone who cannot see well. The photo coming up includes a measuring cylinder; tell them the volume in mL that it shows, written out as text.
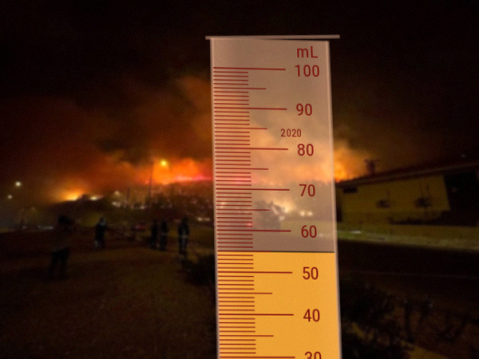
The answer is 55 mL
